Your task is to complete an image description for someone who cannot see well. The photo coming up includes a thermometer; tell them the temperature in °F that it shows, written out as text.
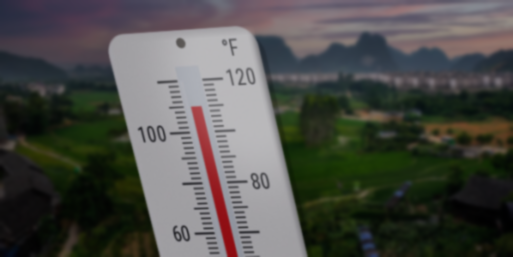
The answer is 110 °F
